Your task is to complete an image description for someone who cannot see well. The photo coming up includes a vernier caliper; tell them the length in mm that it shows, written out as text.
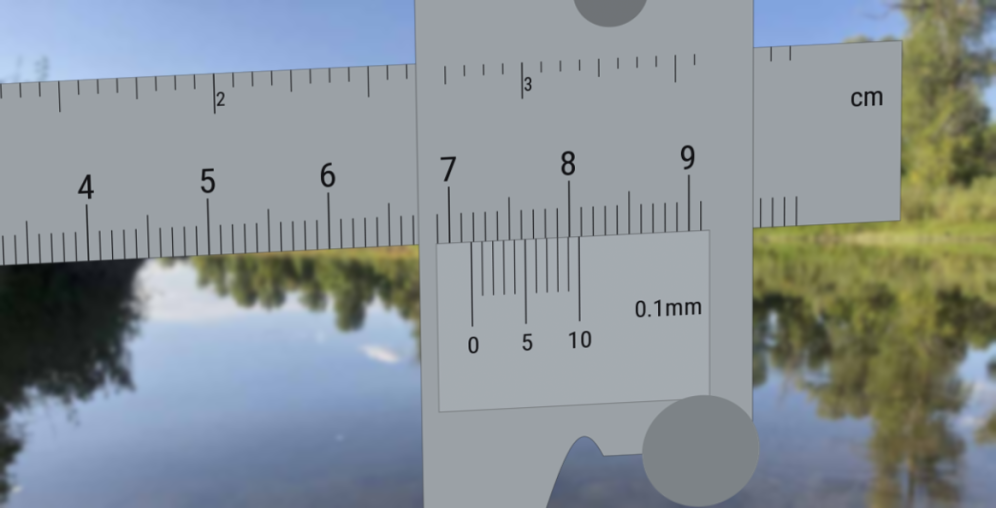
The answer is 71.8 mm
